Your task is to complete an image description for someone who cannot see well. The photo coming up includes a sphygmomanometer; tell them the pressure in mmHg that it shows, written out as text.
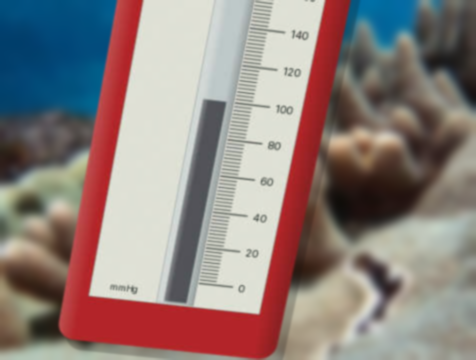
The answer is 100 mmHg
